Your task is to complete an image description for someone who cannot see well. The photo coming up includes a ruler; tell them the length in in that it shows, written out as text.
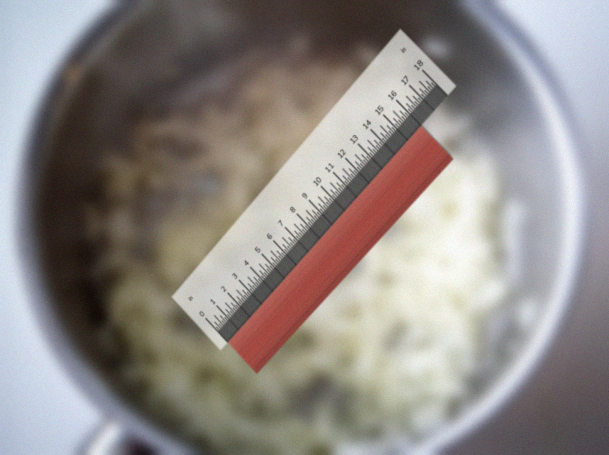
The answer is 16 in
